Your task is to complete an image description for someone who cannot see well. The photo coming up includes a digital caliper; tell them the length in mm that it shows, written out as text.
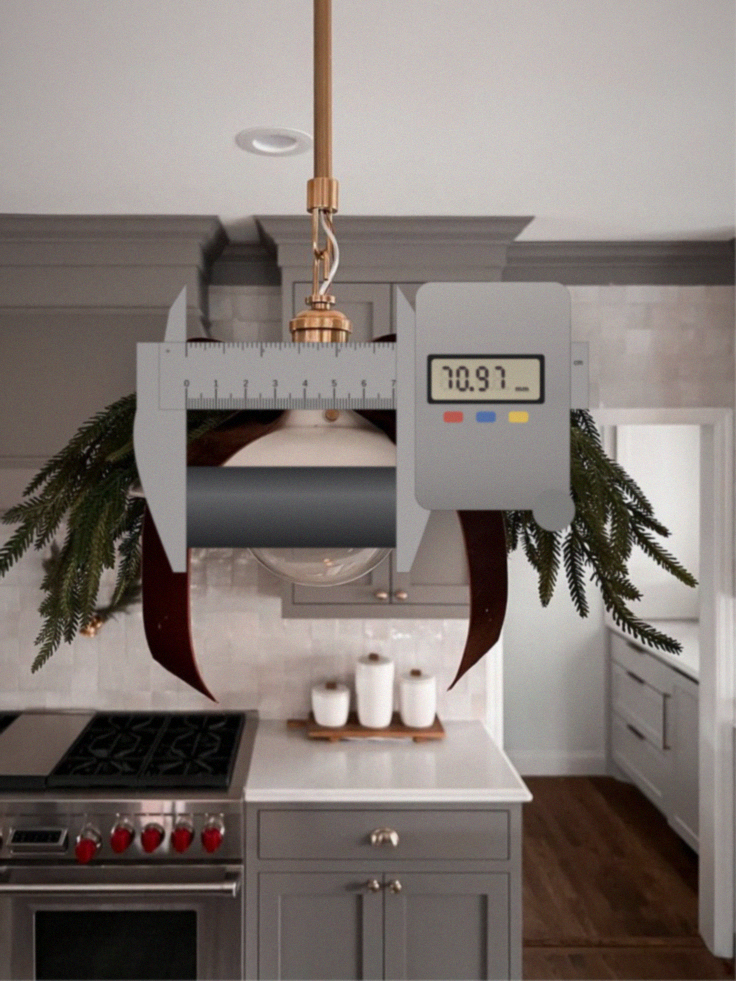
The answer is 70.97 mm
